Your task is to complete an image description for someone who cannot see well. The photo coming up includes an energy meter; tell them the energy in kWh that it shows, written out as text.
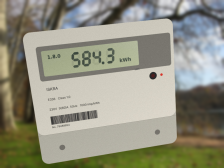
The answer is 584.3 kWh
